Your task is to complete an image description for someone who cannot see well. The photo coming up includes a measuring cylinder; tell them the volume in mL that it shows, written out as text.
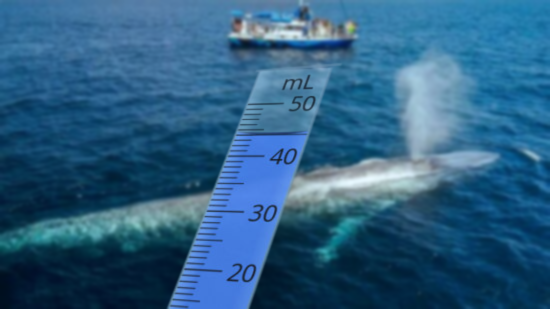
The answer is 44 mL
